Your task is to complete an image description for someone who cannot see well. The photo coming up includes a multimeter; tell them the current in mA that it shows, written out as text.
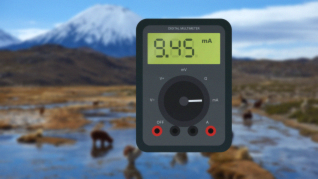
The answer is 9.45 mA
